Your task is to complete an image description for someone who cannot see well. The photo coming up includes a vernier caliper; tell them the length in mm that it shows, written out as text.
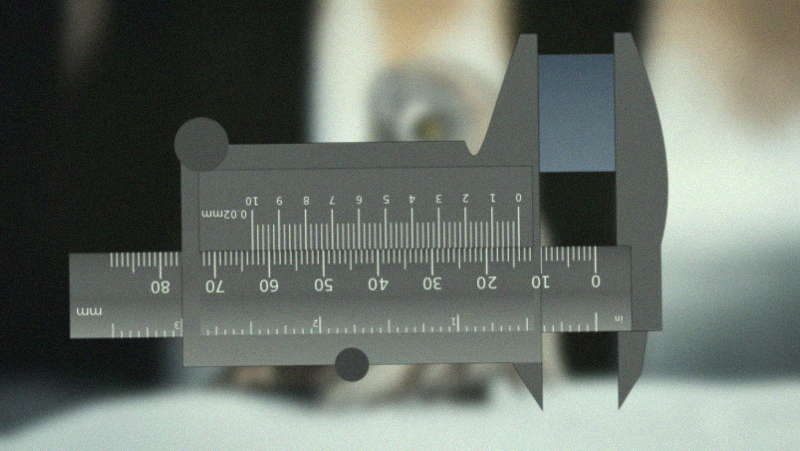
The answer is 14.0 mm
